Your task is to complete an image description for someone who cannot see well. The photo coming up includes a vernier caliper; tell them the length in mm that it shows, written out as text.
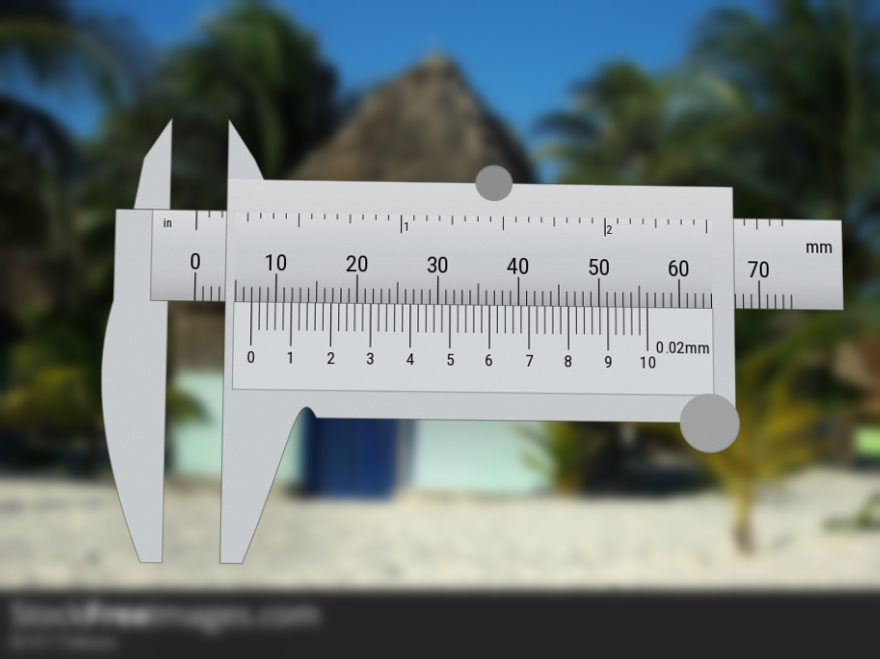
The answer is 7.0 mm
